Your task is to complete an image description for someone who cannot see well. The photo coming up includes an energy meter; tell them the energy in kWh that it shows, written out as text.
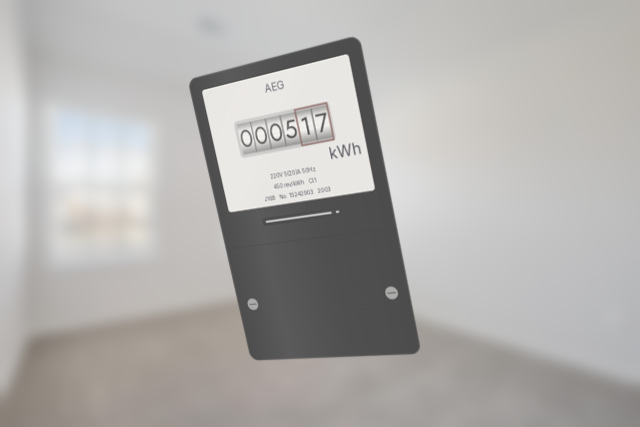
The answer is 5.17 kWh
